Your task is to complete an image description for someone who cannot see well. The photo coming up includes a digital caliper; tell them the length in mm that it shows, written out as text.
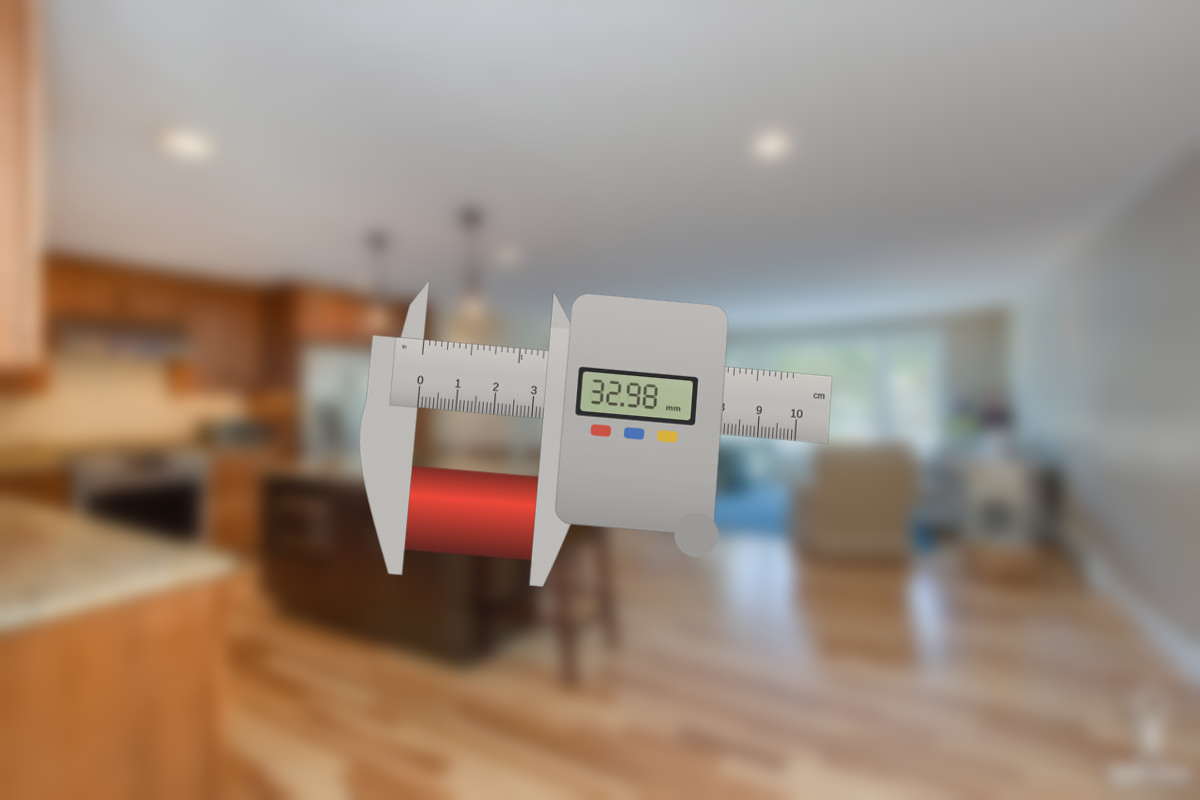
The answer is 32.98 mm
